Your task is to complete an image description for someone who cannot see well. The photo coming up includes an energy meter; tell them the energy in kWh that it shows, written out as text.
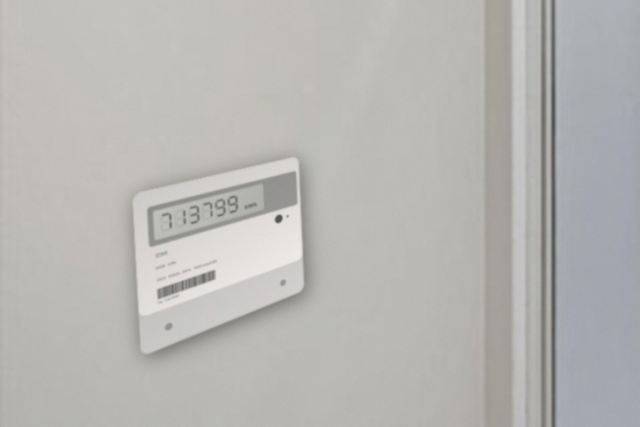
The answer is 713799 kWh
